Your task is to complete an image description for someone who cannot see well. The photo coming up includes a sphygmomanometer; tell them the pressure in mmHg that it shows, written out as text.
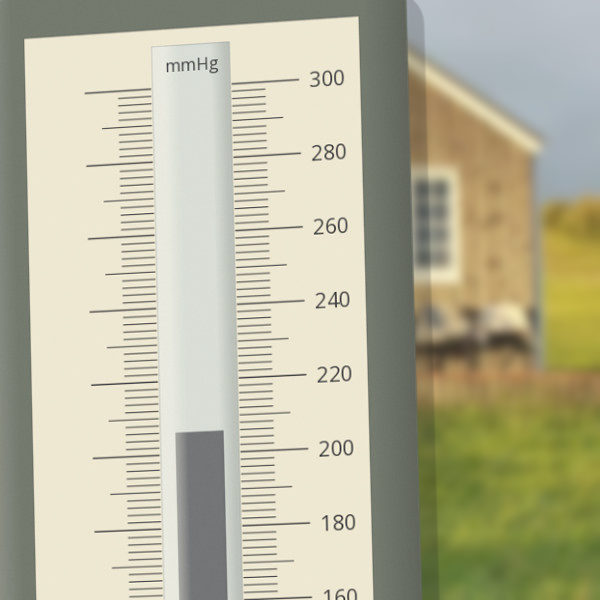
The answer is 206 mmHg
